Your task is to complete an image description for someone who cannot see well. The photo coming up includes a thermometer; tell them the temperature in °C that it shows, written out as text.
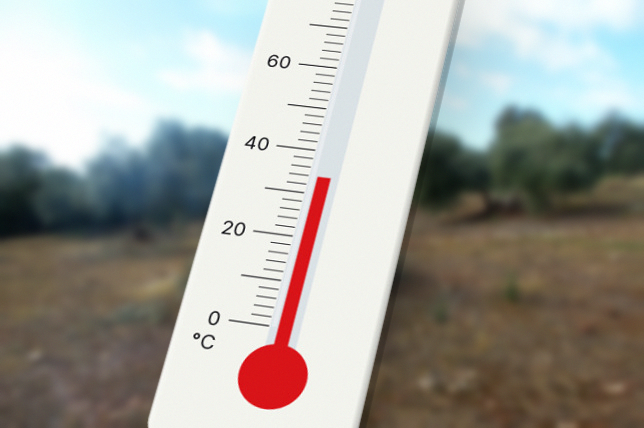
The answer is 34 °C
